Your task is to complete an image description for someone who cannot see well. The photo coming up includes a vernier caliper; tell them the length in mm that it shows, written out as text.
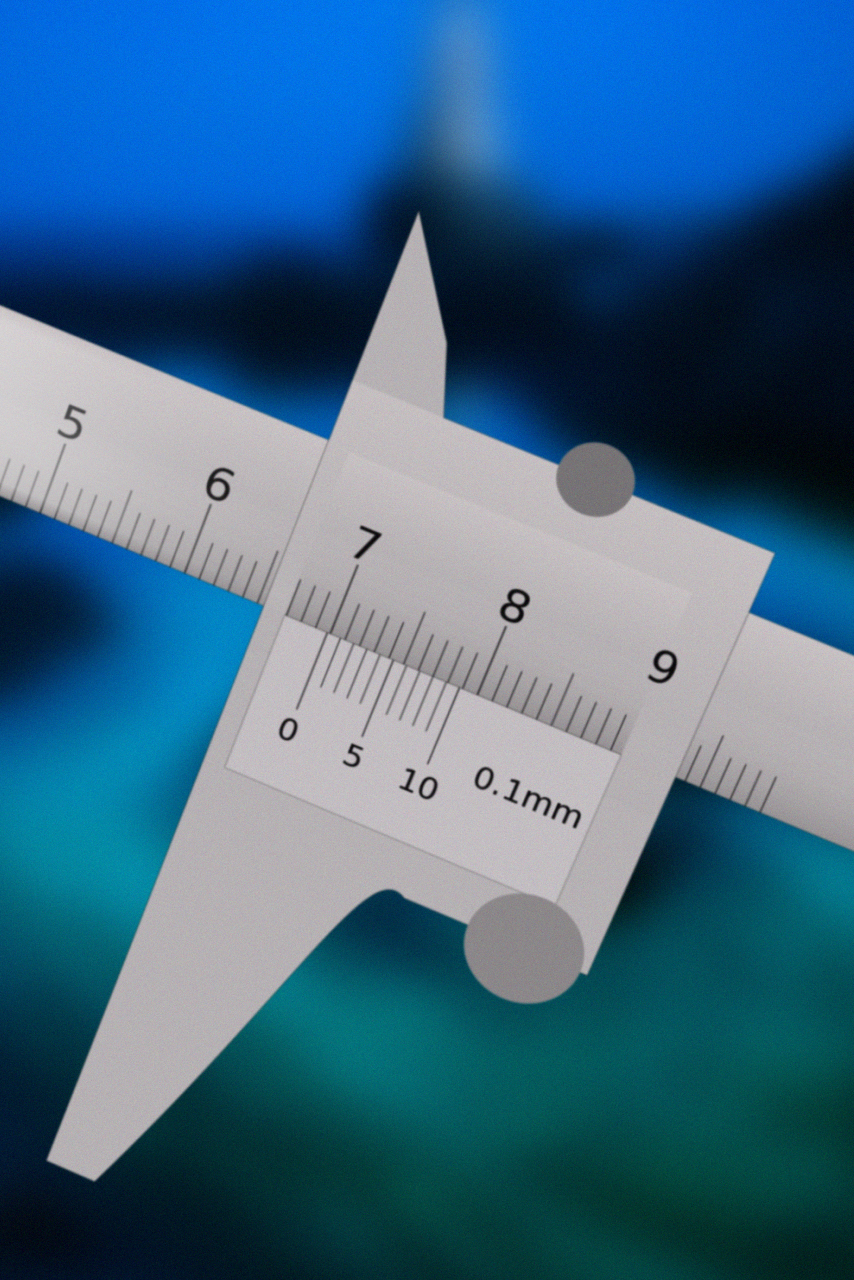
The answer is 69.8 mm
